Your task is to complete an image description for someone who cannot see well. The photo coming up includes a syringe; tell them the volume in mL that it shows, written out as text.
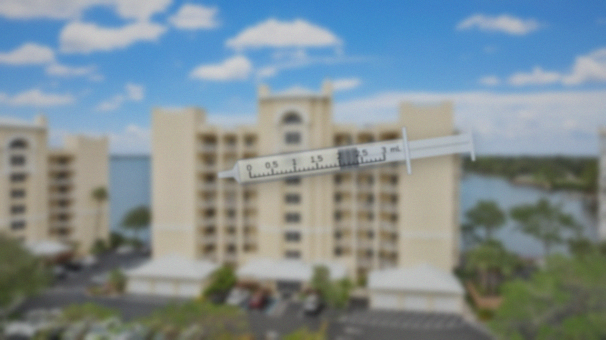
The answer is 2 mL
